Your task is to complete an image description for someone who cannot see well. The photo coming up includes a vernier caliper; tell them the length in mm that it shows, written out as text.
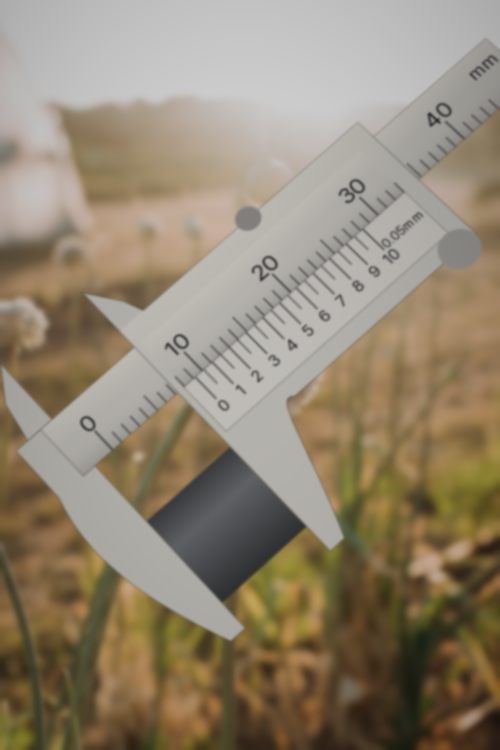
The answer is 9.2 mm
